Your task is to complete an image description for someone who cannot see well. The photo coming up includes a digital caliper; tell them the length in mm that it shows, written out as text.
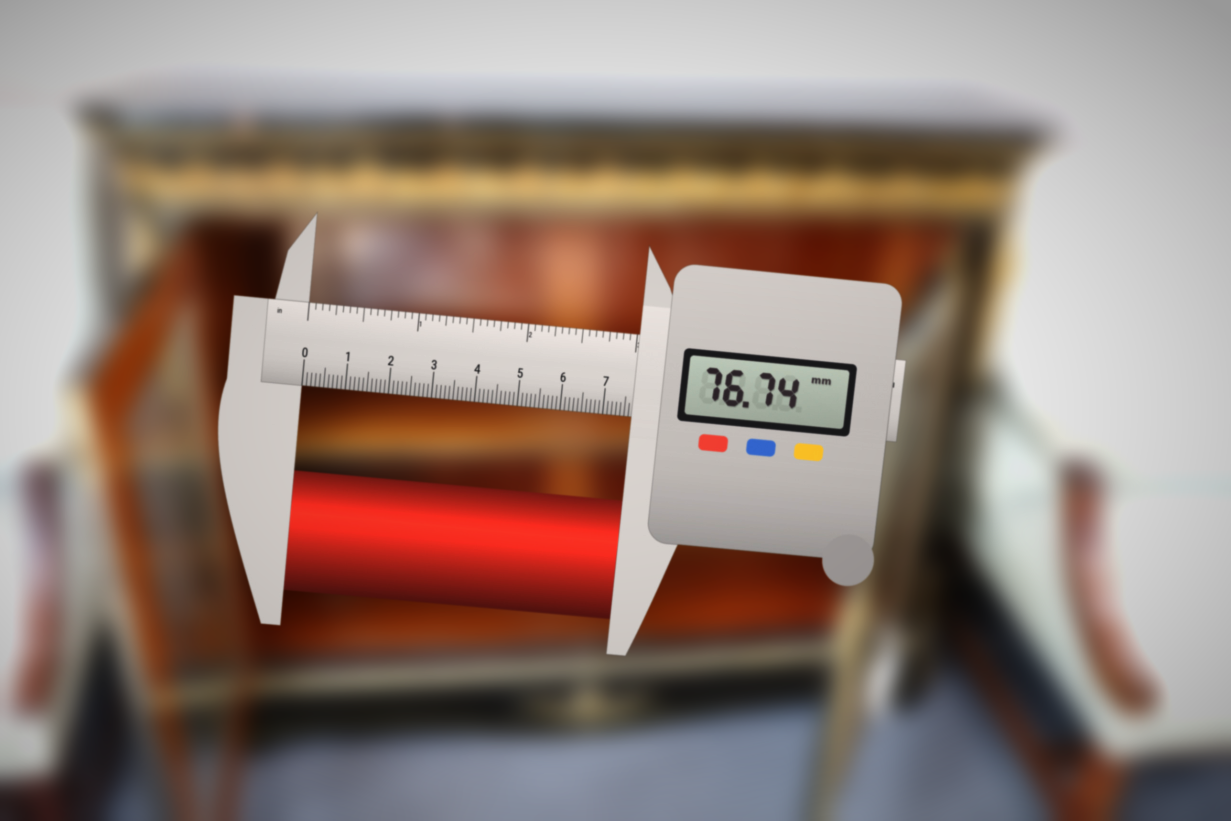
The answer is 76.74 mm
